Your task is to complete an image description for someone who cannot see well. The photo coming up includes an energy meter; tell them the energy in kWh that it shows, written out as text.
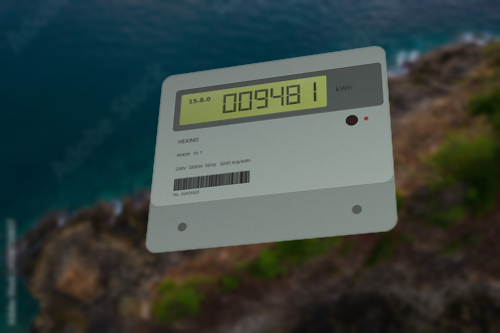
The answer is 9481 kWh
